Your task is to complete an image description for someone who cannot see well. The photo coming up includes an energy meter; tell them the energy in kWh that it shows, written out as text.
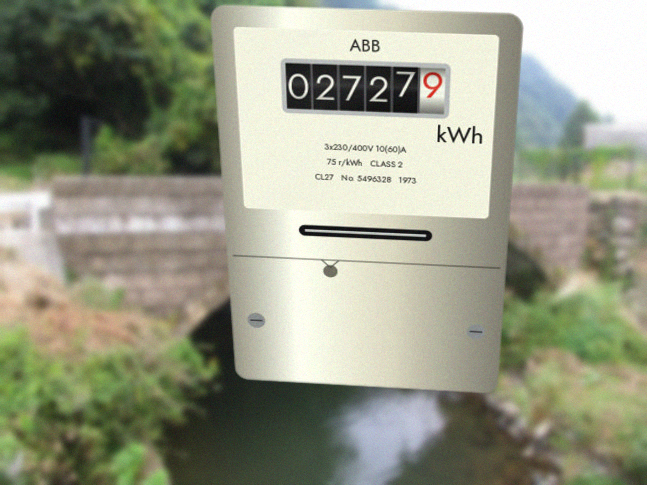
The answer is 2727.9 kWh
